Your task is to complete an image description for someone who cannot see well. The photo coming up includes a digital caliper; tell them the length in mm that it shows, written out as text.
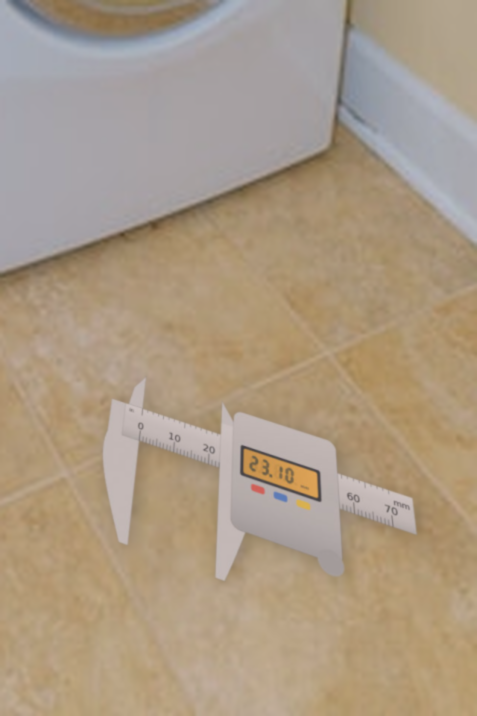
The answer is 23.10 mm
